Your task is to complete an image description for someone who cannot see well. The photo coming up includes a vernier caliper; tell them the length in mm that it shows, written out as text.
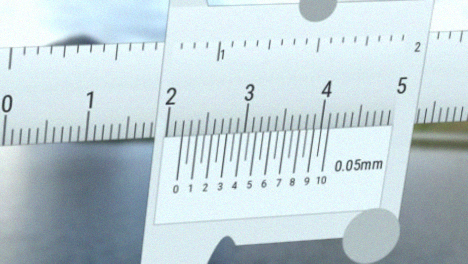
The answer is 22.0 mm
